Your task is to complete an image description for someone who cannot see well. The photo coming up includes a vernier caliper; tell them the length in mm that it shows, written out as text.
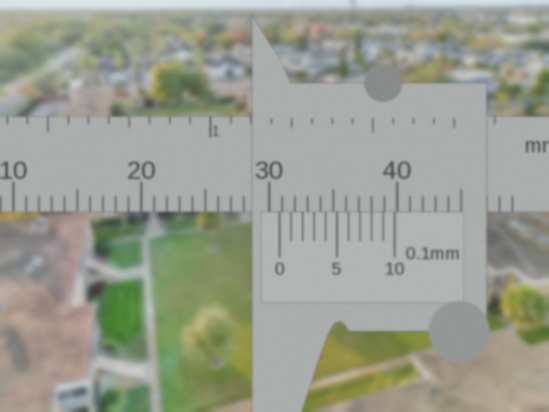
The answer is 30.8 mm
